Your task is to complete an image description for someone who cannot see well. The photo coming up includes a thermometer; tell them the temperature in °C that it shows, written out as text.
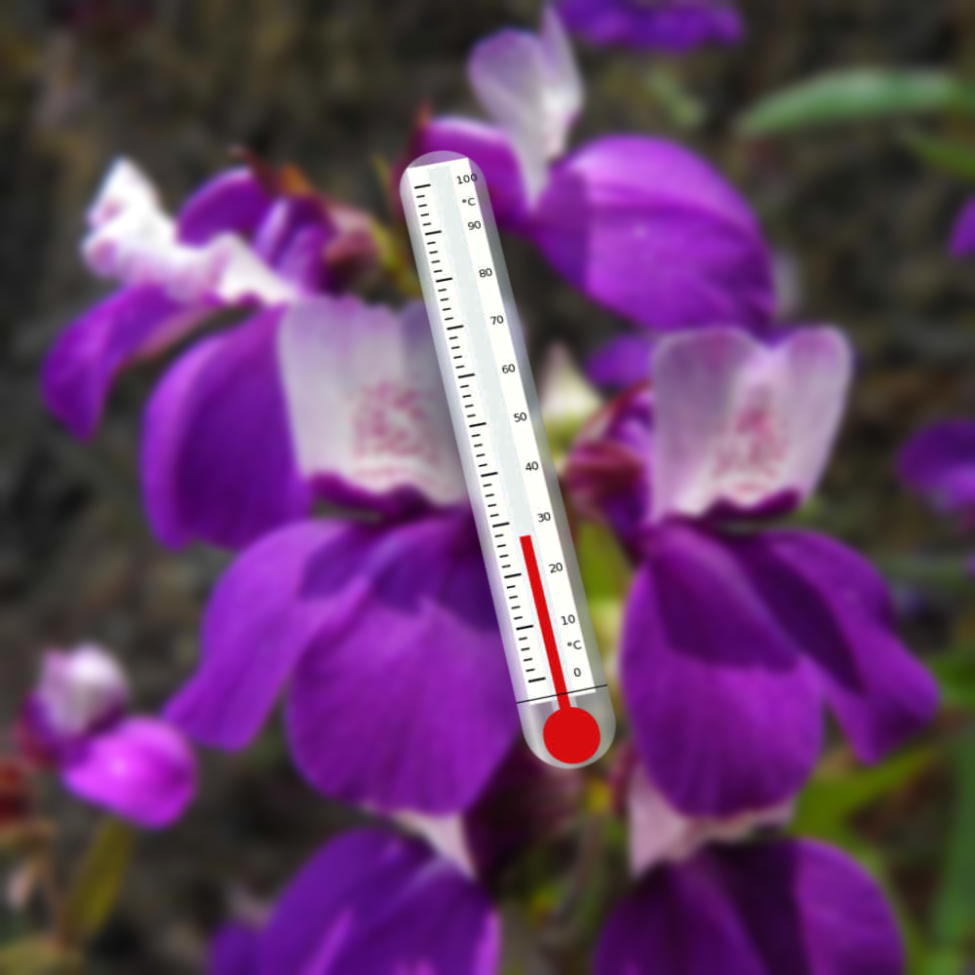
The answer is 27 °C
